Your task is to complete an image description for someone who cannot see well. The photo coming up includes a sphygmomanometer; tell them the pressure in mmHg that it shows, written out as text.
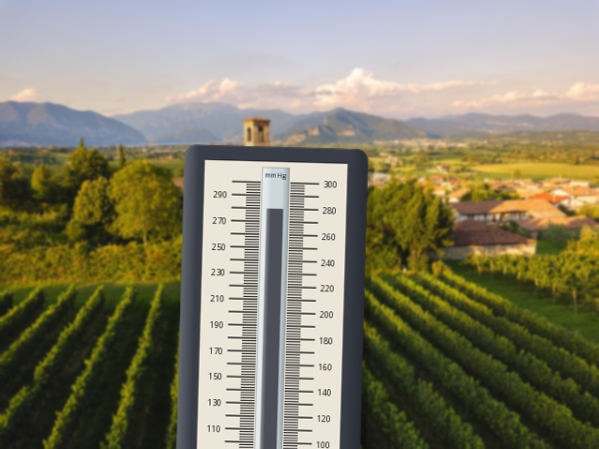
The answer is 280 mmHg
